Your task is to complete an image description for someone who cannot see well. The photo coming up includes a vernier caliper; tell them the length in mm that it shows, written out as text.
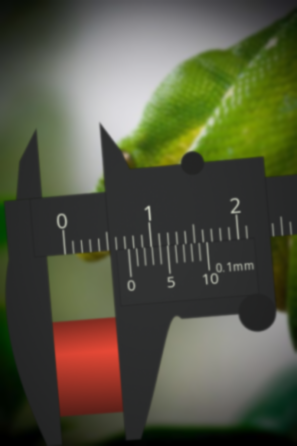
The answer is 7.4 mm
